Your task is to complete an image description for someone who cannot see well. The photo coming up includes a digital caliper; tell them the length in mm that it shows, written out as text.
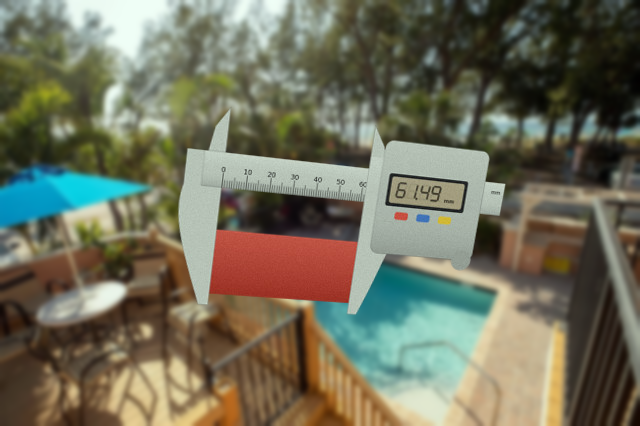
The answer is 61.49 mm
